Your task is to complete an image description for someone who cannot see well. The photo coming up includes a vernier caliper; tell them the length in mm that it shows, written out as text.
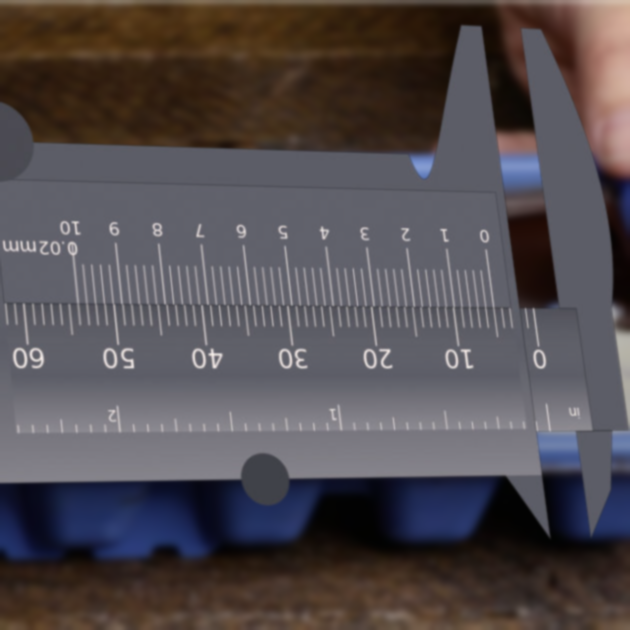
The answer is 5.0 mm
